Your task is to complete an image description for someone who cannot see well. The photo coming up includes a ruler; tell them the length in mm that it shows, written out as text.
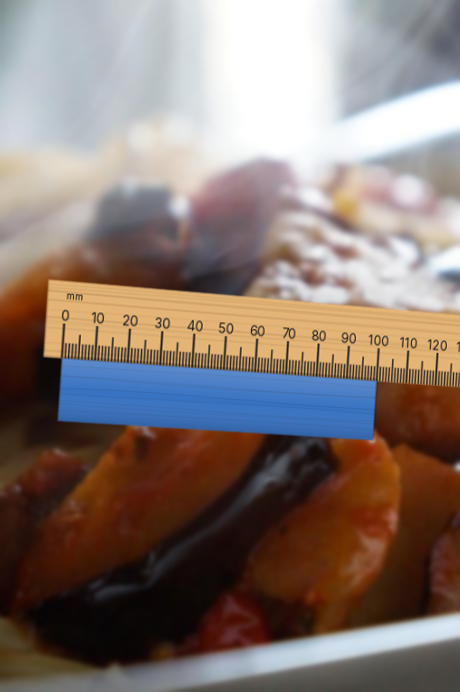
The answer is 100 mm
